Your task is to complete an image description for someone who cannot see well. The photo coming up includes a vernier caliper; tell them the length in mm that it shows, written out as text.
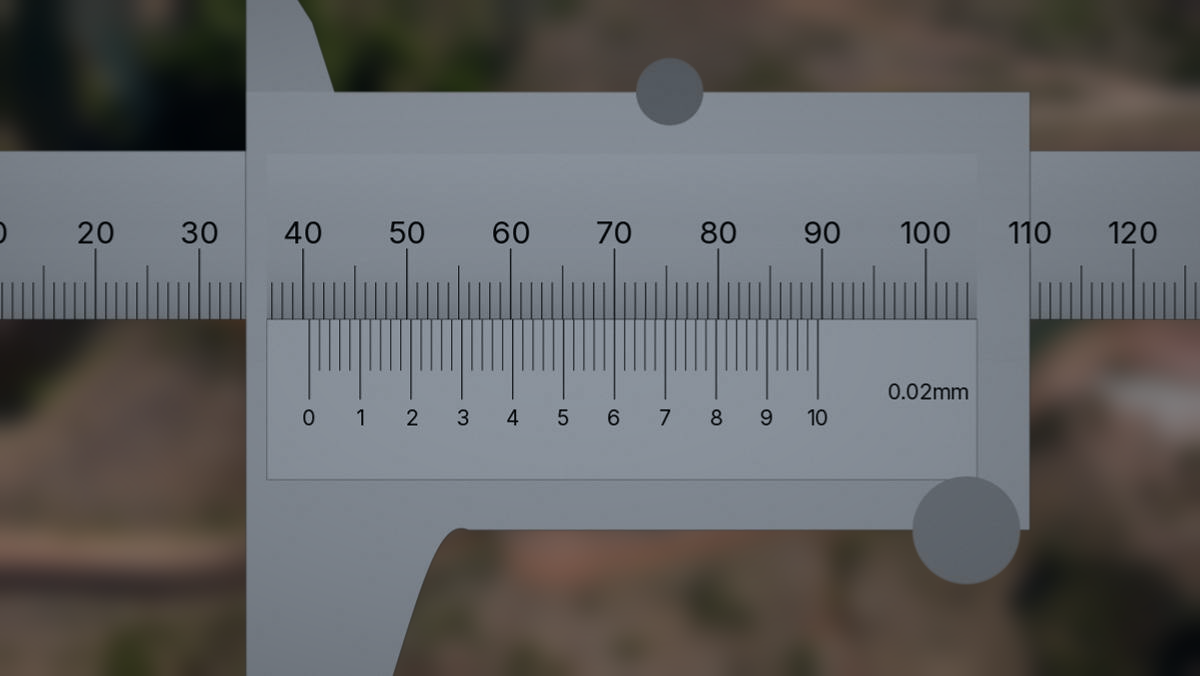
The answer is 40.6 mm
